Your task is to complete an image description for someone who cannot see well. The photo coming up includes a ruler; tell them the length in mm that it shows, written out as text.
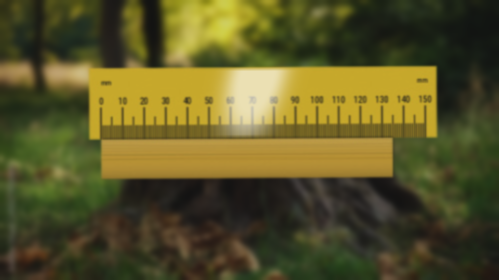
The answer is 135 mm
